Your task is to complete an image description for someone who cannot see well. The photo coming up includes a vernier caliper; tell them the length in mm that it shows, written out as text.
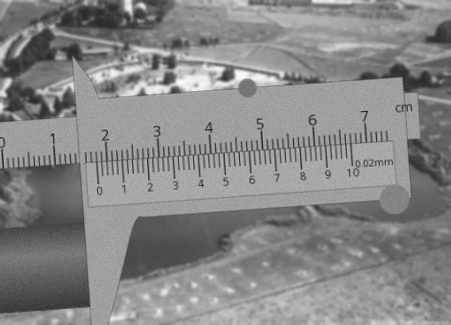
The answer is 18.0 mm
